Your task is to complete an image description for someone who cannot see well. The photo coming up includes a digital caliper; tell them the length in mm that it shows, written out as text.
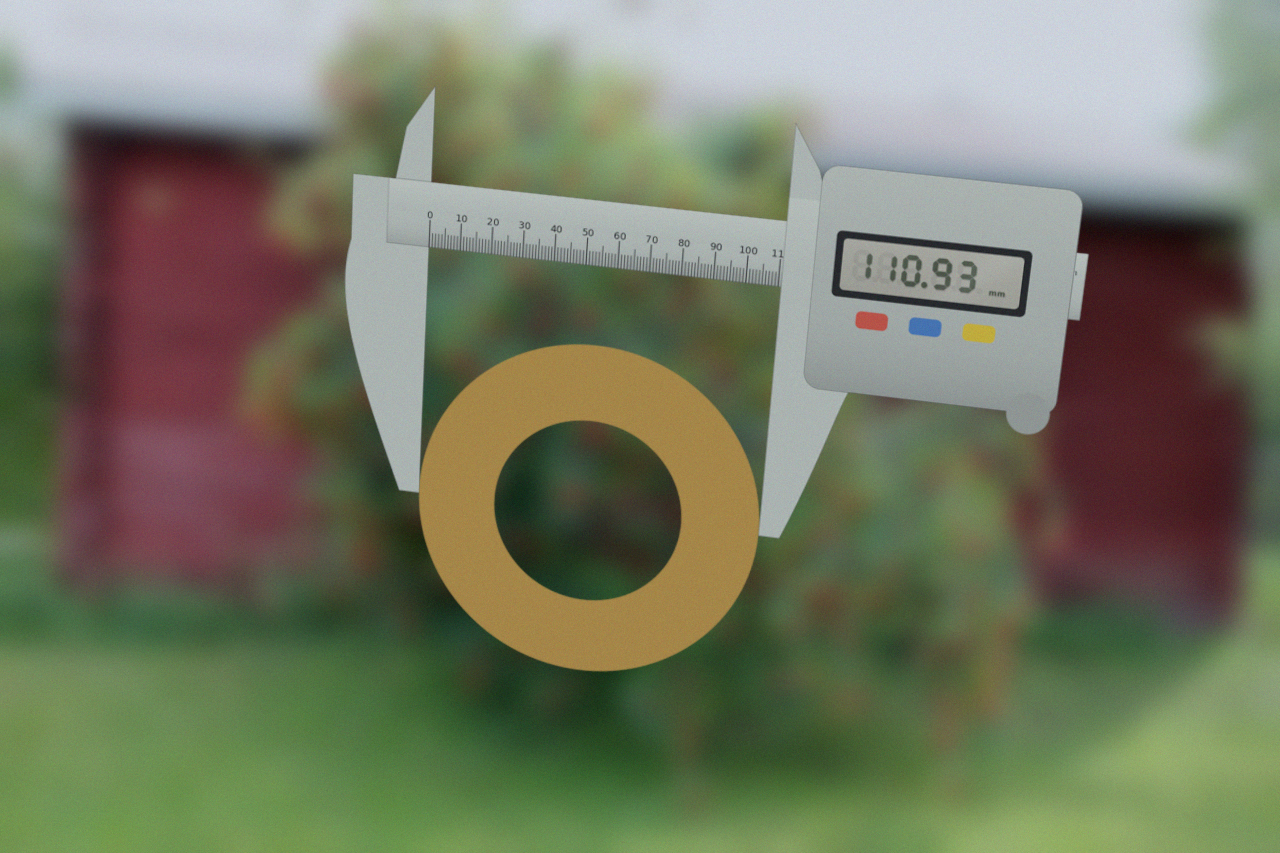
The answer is 110.93 mm
